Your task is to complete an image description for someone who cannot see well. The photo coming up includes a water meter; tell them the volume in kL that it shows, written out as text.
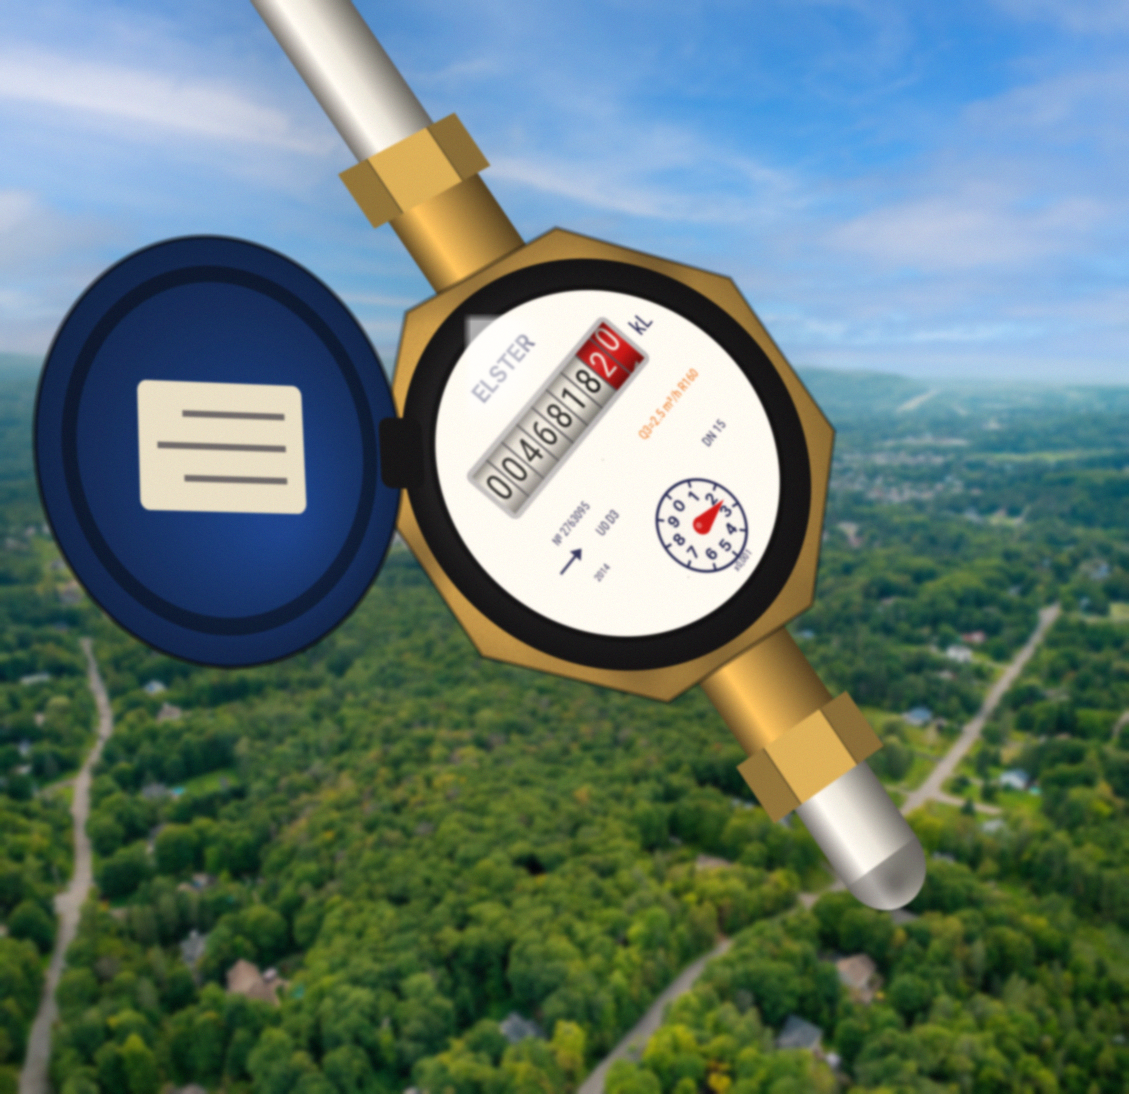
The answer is 46818.202 kL
